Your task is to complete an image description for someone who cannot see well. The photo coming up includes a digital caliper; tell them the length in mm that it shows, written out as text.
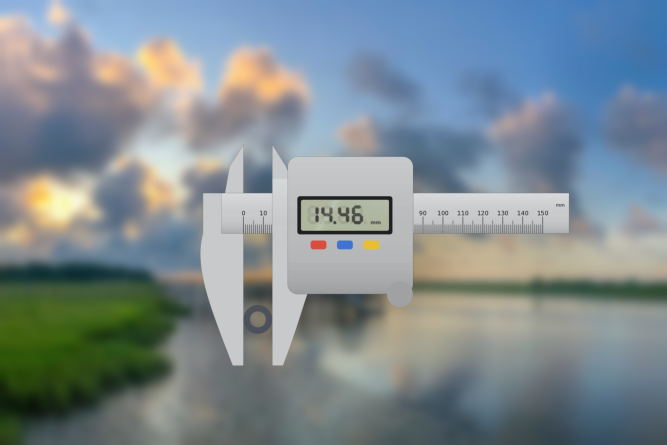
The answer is 14.46 mm
